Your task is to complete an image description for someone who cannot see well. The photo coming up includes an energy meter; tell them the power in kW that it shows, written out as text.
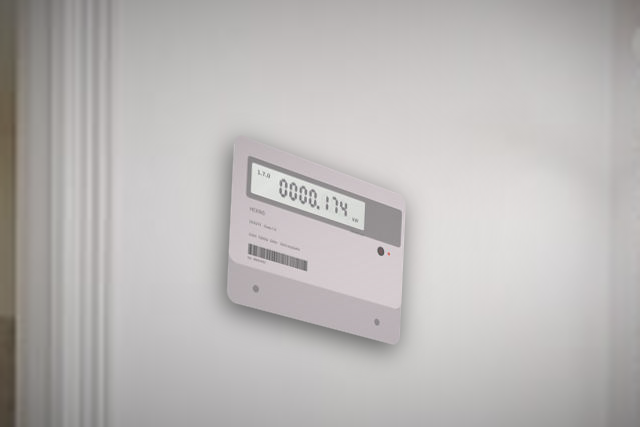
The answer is 0.174 kW
